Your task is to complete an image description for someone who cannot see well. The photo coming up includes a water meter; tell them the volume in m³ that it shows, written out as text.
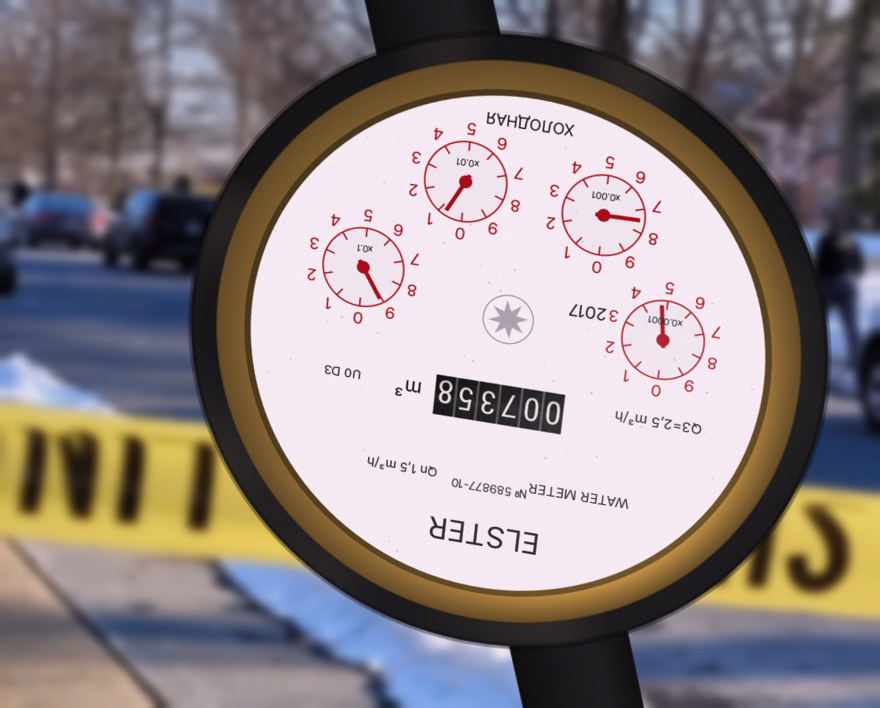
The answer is 7357.9074 m³
